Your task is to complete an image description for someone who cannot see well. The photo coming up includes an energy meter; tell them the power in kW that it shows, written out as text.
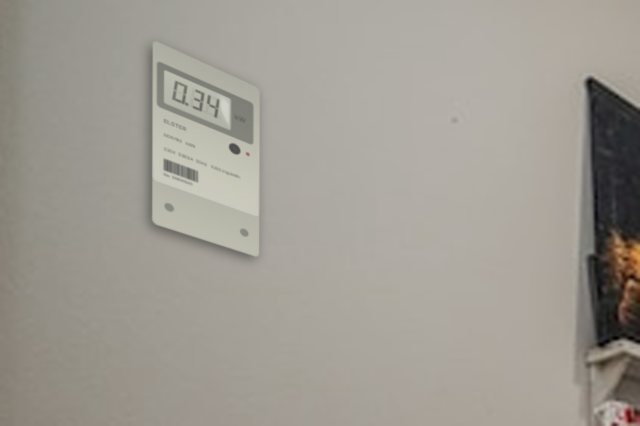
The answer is 0.34 kW
